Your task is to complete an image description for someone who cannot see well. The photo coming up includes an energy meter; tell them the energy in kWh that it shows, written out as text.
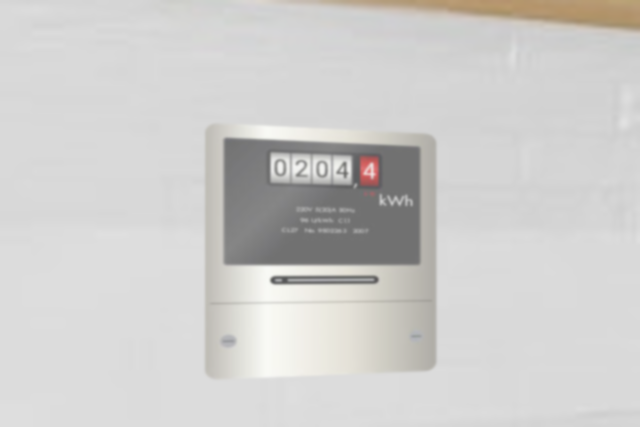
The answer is 204.4 kWh
